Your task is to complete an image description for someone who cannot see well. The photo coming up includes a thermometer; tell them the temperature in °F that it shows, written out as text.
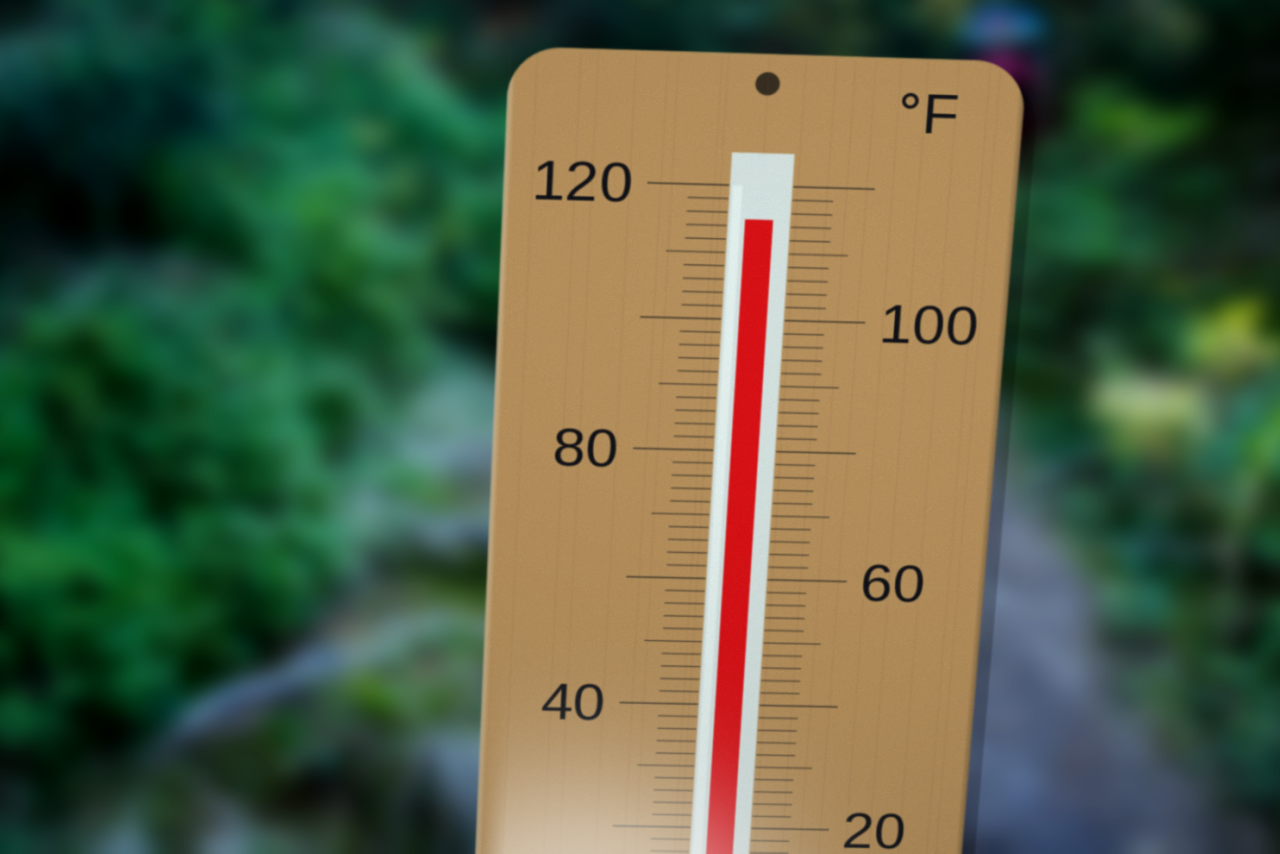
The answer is 115 °F
